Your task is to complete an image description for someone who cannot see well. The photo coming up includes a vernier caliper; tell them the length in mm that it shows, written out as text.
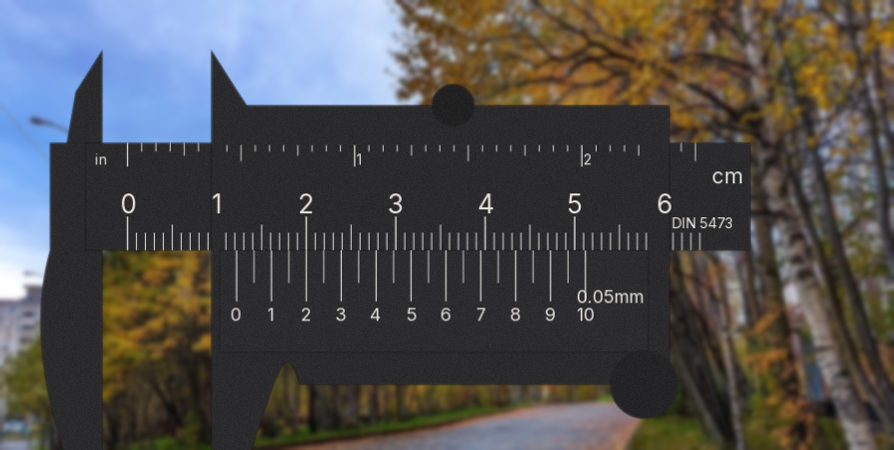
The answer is 12.2 mm
